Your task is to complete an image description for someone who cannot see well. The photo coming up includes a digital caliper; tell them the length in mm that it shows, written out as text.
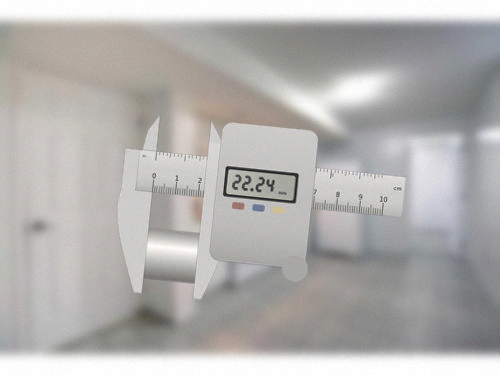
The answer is 22.24 mm
